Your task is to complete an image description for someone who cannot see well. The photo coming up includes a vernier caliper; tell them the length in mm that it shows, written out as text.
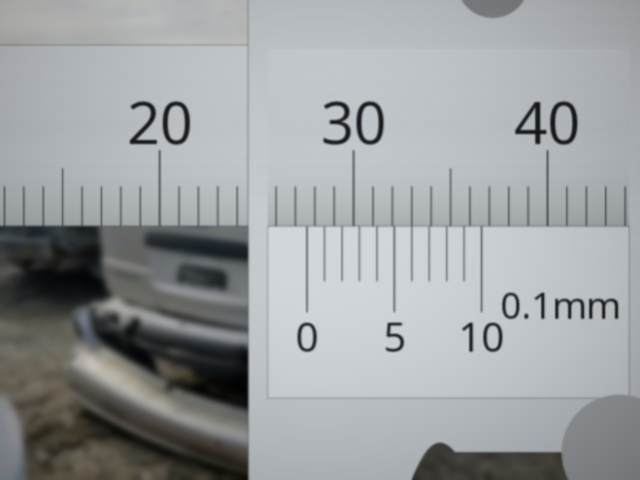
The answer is 27.6 mm
